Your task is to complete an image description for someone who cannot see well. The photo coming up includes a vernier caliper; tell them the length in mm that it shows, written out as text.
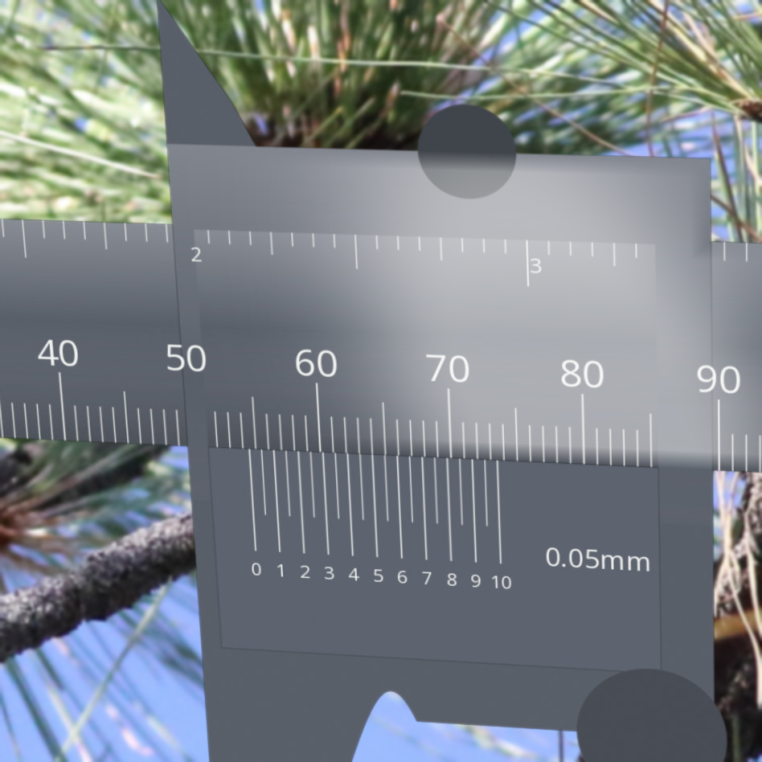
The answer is 54.5 mm
